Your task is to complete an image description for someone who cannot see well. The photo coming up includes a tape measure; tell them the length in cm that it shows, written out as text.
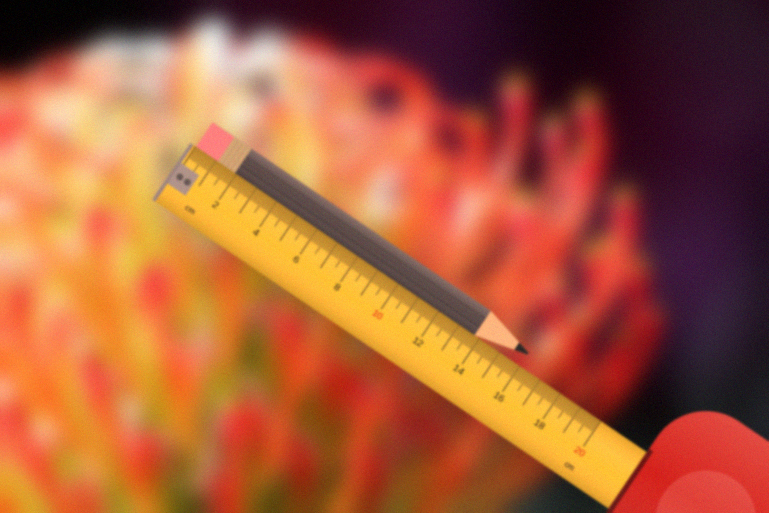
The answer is 16 cm
